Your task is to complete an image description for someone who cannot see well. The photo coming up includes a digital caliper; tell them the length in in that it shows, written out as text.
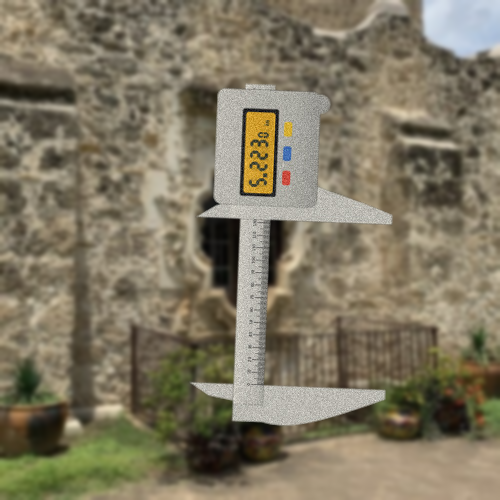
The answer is 5.2230 in
